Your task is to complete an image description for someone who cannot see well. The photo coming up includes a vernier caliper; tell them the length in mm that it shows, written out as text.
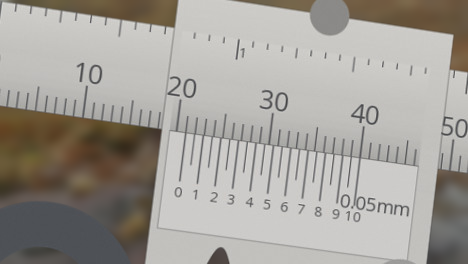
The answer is 21.0 mm
